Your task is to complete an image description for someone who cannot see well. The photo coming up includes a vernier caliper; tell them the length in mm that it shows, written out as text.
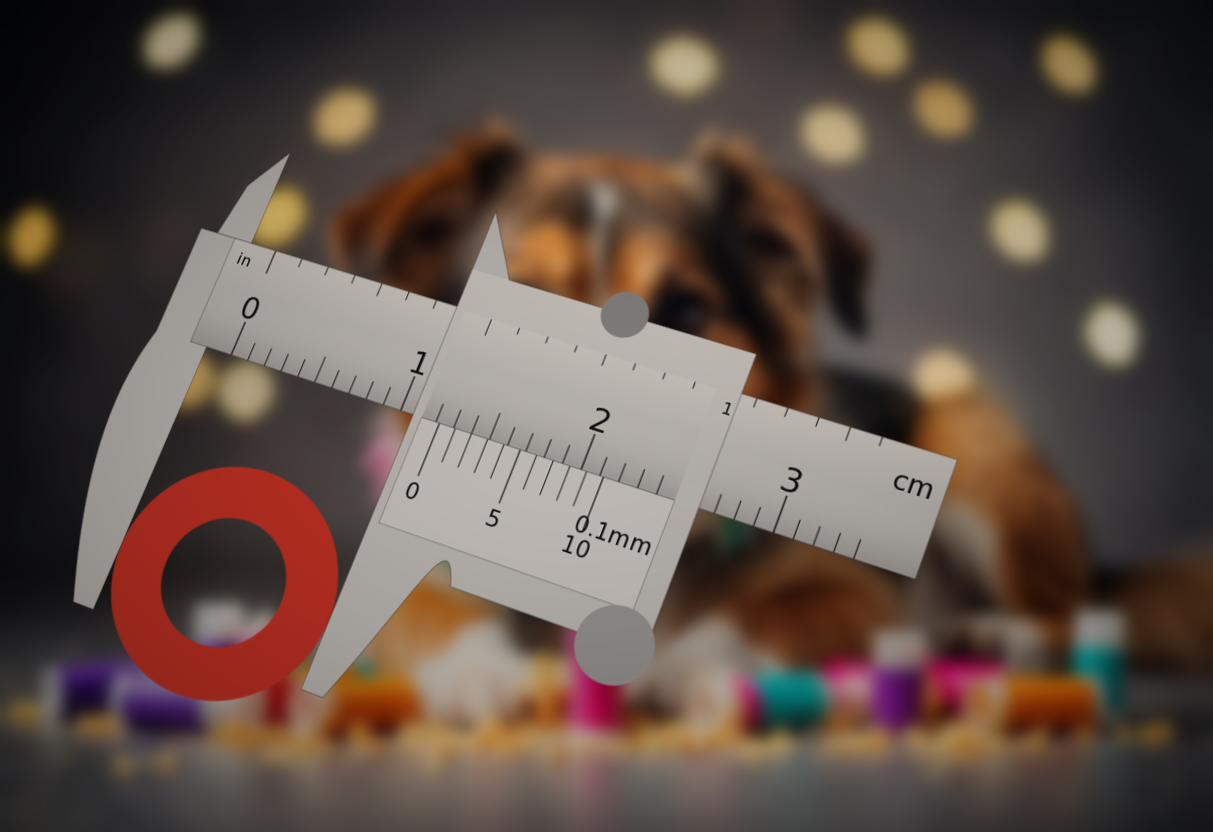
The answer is 12.2 mm
